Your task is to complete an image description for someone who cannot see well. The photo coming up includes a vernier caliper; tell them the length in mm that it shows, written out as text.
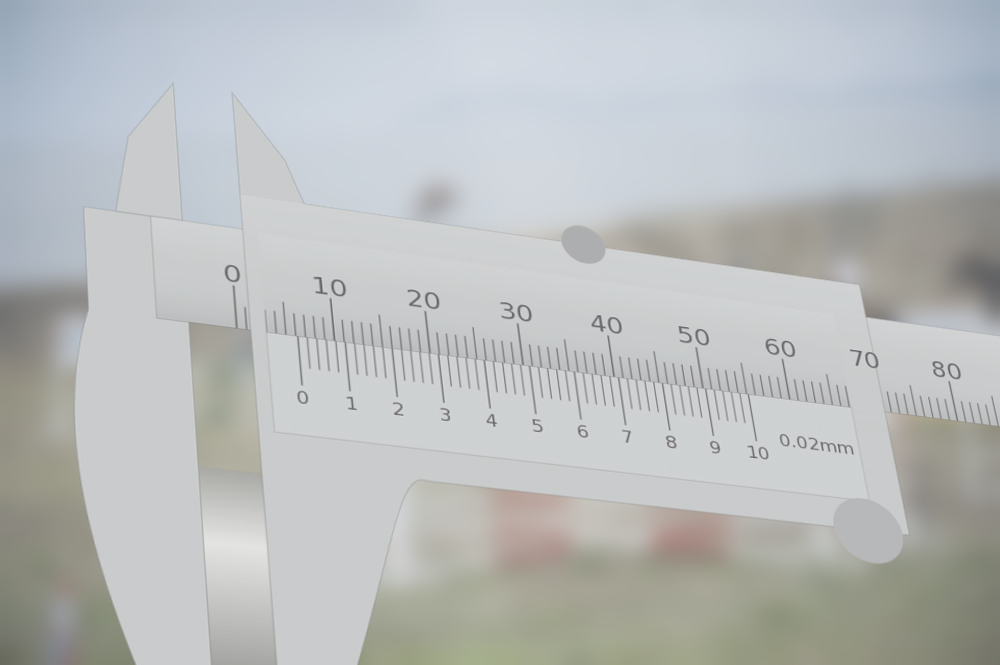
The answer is 6.2 mm
